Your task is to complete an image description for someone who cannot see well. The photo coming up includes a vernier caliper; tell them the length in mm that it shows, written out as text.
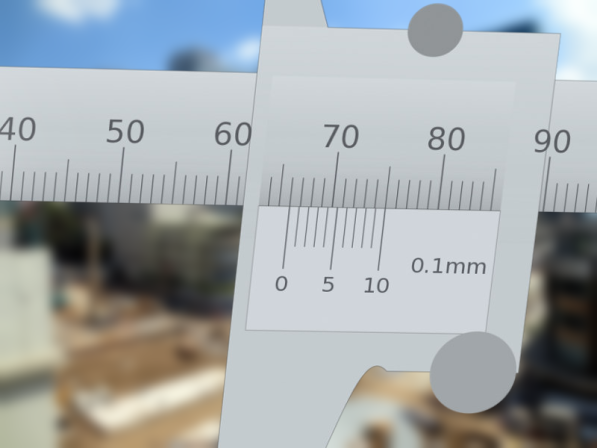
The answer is 66.0 mm
